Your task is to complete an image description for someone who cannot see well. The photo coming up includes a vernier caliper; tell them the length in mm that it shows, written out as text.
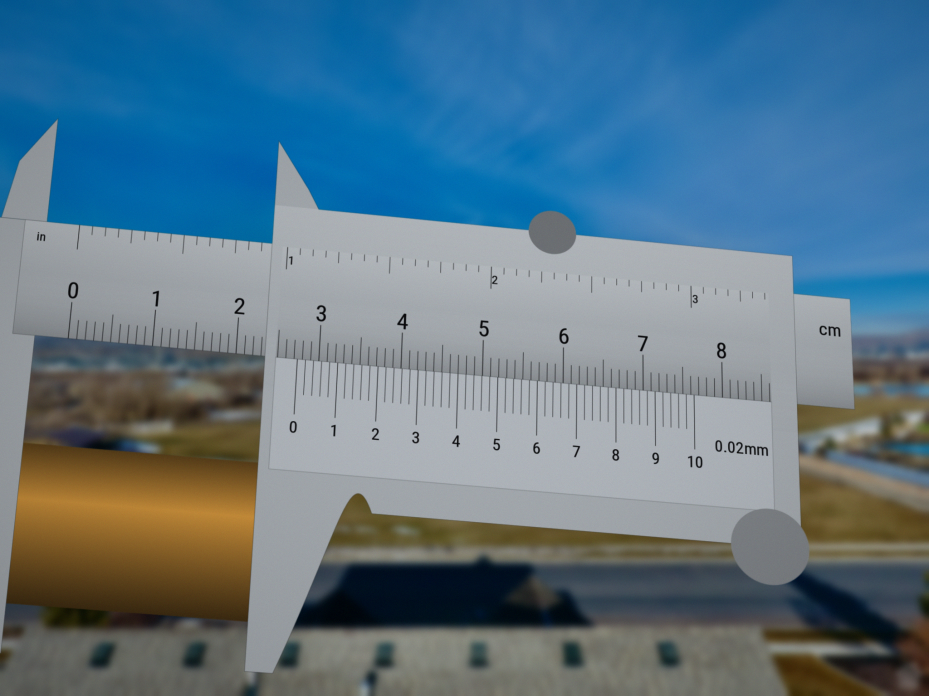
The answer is 27.4 mm
